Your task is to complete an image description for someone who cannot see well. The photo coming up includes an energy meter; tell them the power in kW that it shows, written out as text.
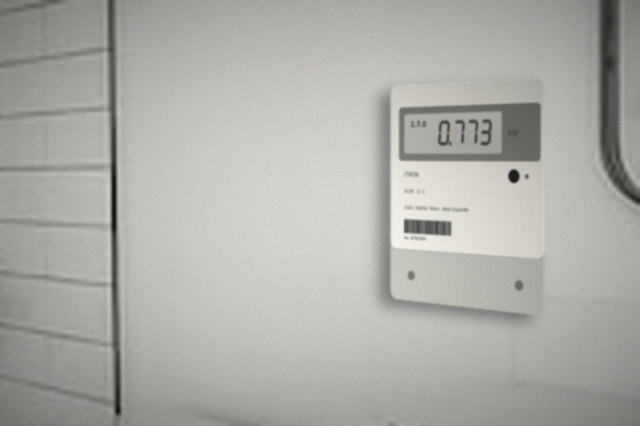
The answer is 0.773 kW
